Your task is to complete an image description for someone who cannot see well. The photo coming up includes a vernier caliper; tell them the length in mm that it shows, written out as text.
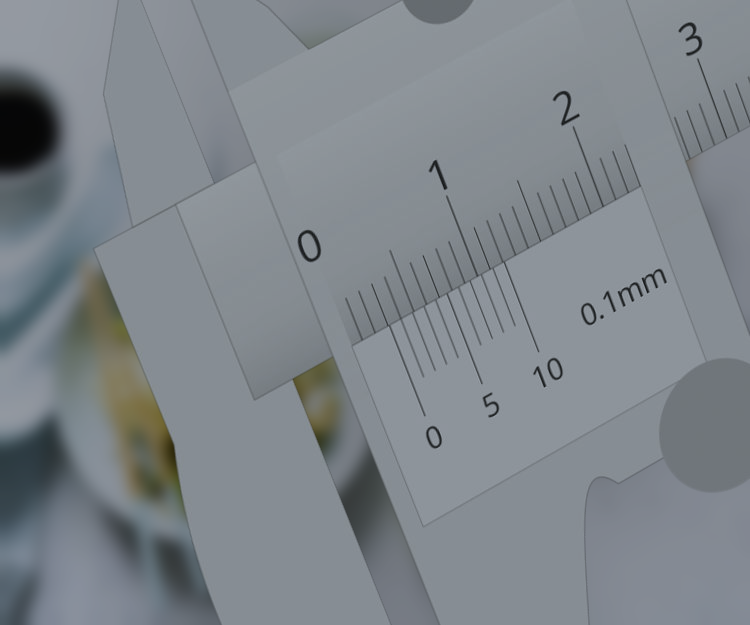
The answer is 3.1 mm
